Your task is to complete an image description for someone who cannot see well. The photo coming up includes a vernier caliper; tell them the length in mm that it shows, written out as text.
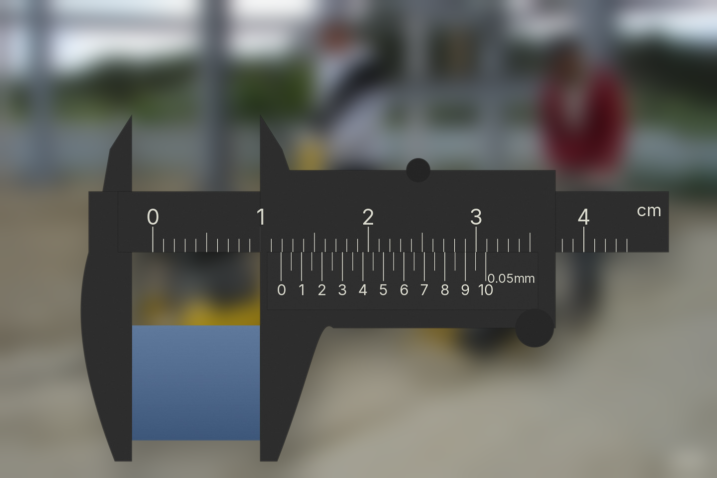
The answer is 11.9 mm
